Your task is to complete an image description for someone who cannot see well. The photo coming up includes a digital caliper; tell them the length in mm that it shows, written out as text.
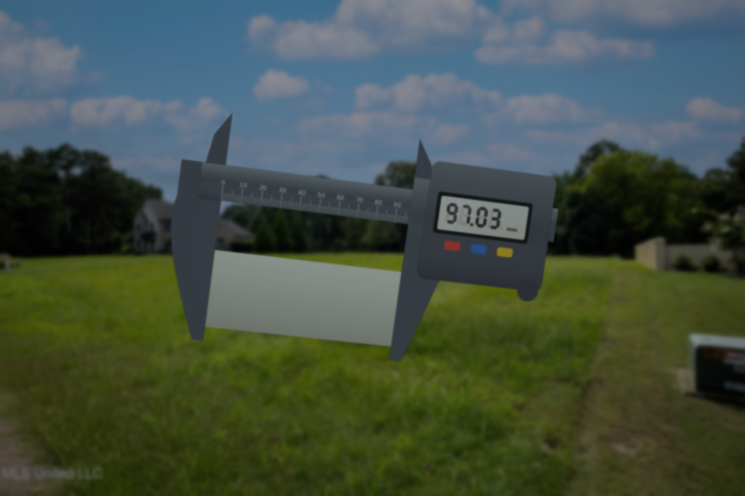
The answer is 97.03 mm
